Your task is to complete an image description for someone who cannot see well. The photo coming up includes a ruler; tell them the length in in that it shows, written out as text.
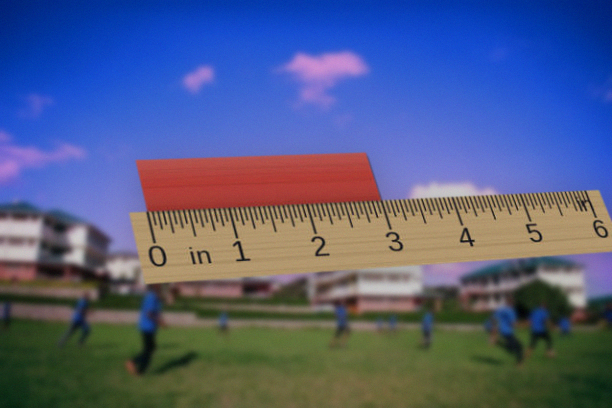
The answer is 3 in
